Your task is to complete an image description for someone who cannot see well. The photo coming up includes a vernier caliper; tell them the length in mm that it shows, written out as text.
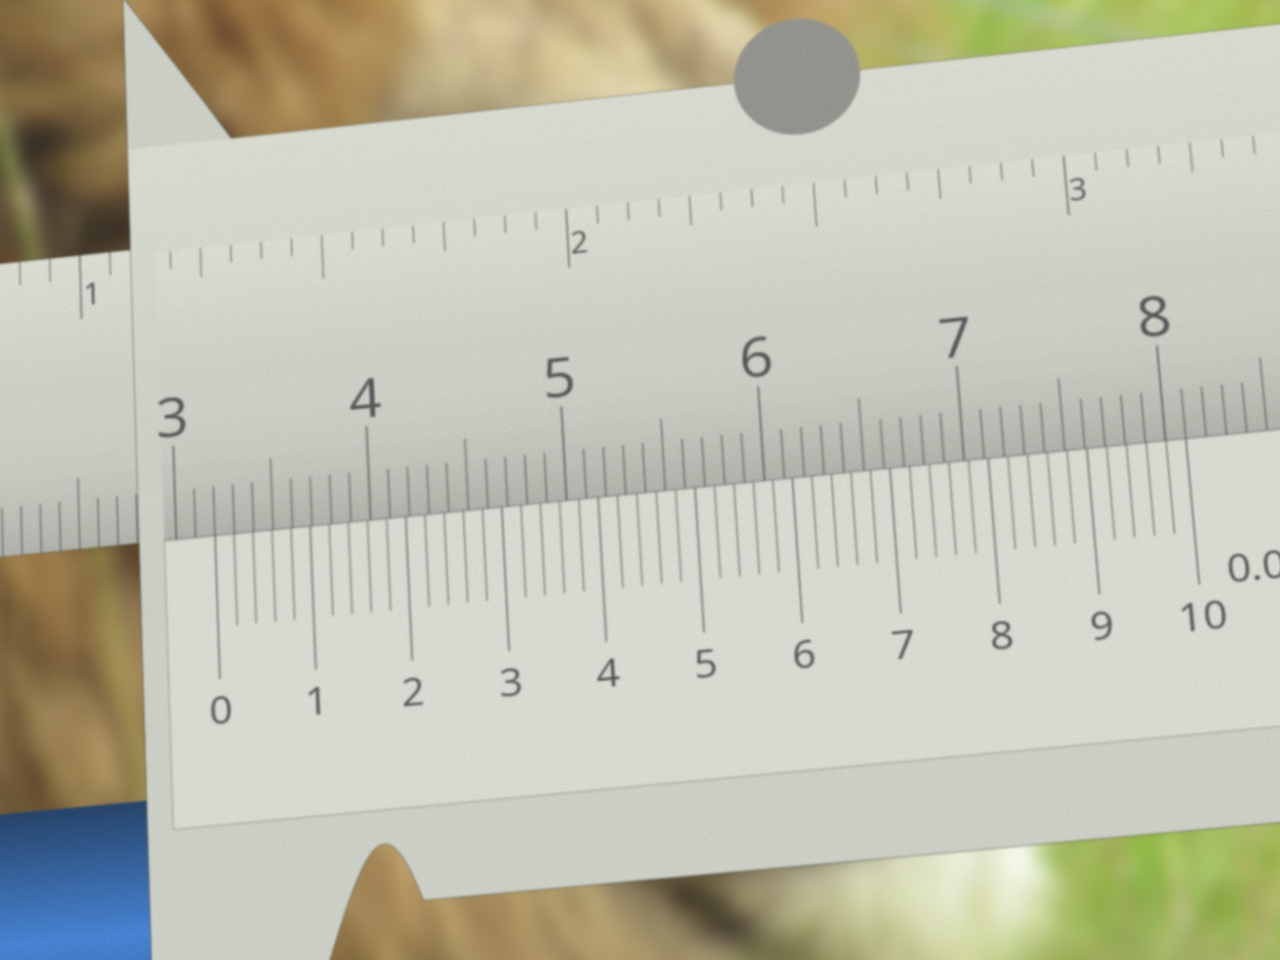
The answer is 32.0 mm
